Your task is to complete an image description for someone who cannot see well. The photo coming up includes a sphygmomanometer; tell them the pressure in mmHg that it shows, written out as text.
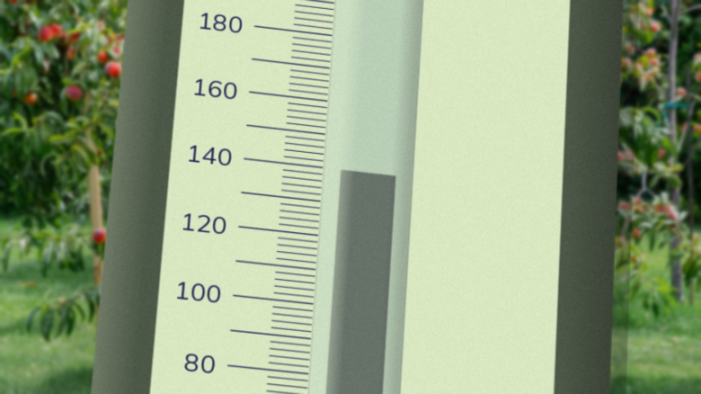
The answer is 140 mmHg
